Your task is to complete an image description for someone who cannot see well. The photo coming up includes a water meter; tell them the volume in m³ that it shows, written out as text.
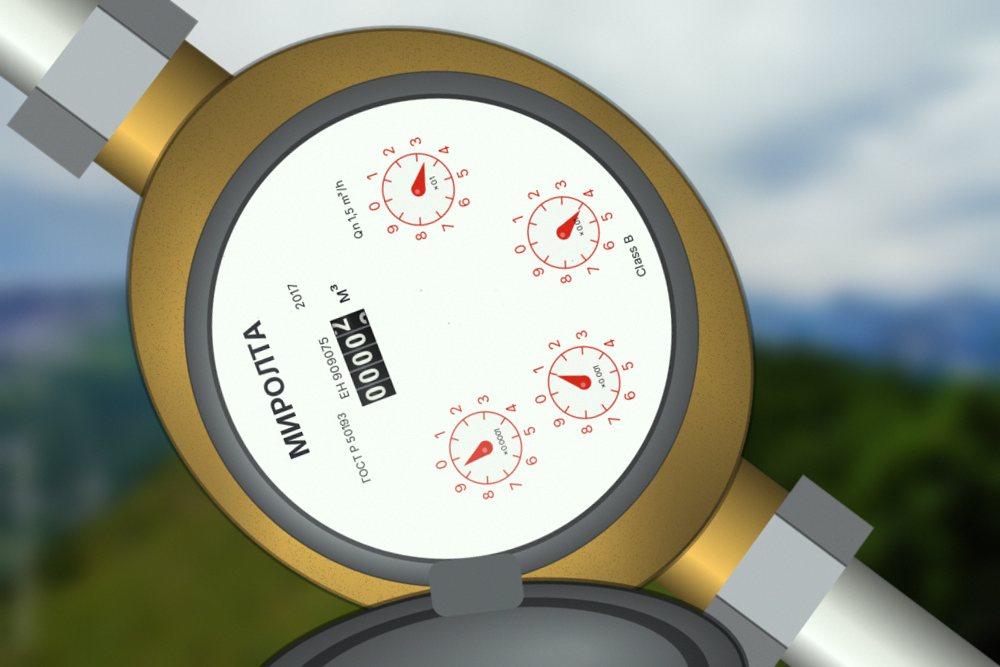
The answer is 2.3409 m³
